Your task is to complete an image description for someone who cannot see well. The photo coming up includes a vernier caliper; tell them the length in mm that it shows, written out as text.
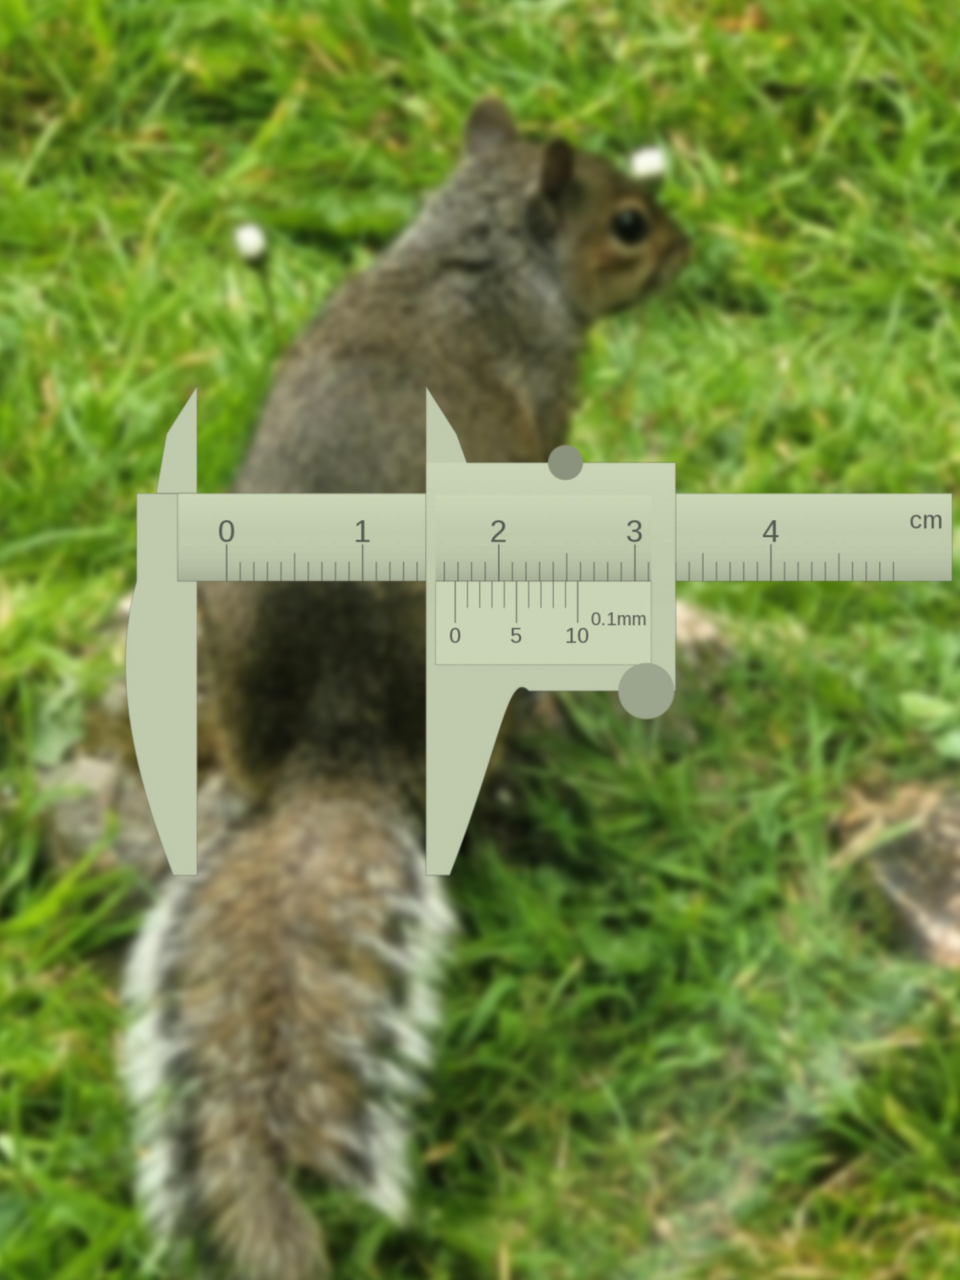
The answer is 16.8 mm
